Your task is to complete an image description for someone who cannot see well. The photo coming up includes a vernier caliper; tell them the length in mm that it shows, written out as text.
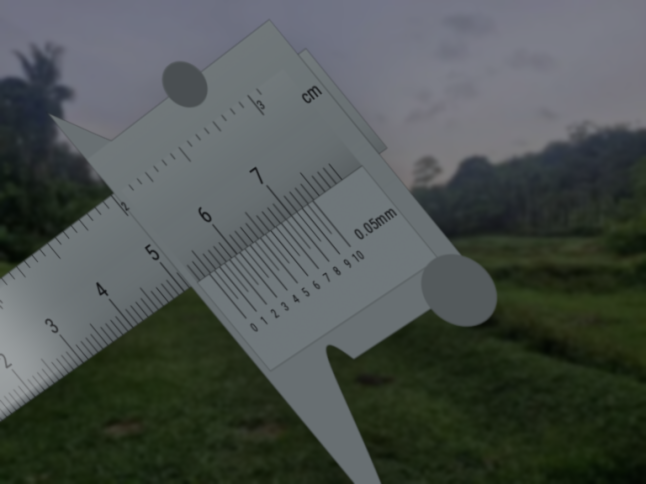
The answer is 54.8 mm
